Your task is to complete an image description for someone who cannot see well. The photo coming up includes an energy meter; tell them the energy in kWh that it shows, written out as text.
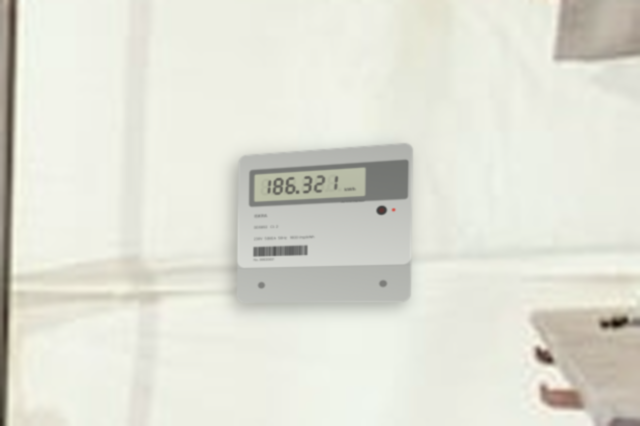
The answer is 186.321 kWh
